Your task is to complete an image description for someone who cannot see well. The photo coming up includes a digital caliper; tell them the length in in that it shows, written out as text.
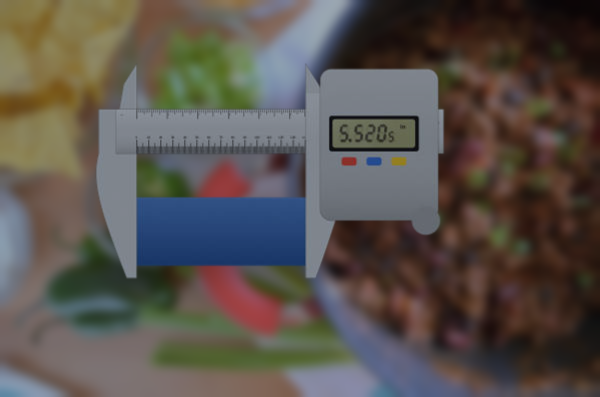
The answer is 5.5205 in
